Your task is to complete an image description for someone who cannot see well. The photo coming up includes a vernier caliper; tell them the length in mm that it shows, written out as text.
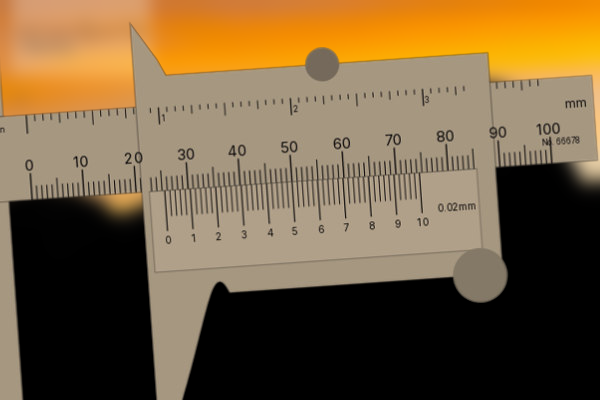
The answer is 25.5 mm
